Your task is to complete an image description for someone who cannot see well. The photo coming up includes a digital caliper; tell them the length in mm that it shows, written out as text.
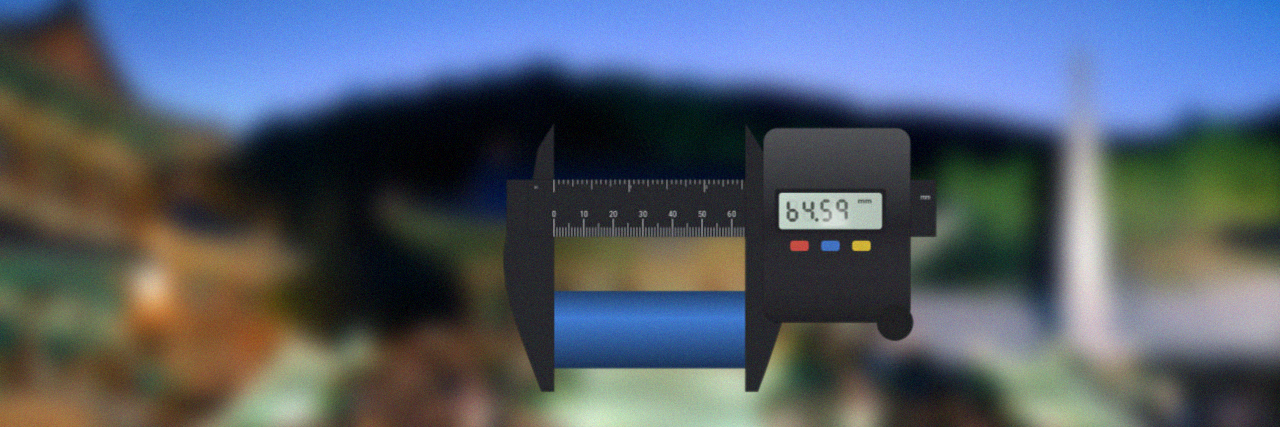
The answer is 64.59 mm
